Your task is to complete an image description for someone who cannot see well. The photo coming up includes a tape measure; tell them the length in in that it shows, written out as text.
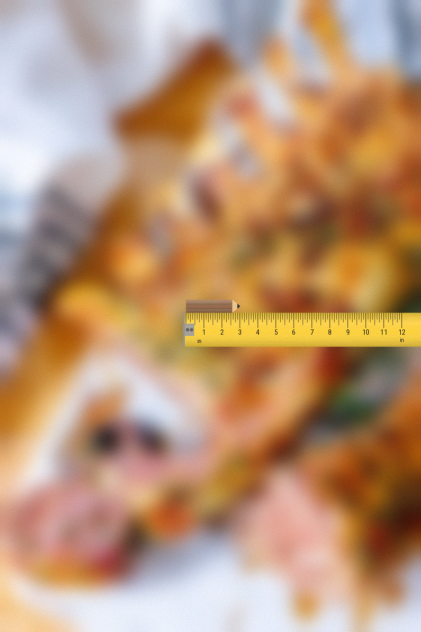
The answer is 3 in
